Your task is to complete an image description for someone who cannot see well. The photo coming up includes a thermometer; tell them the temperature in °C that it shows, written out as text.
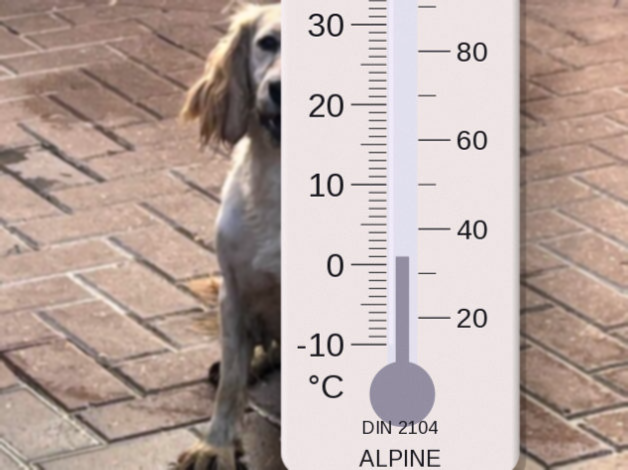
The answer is 1 °C
